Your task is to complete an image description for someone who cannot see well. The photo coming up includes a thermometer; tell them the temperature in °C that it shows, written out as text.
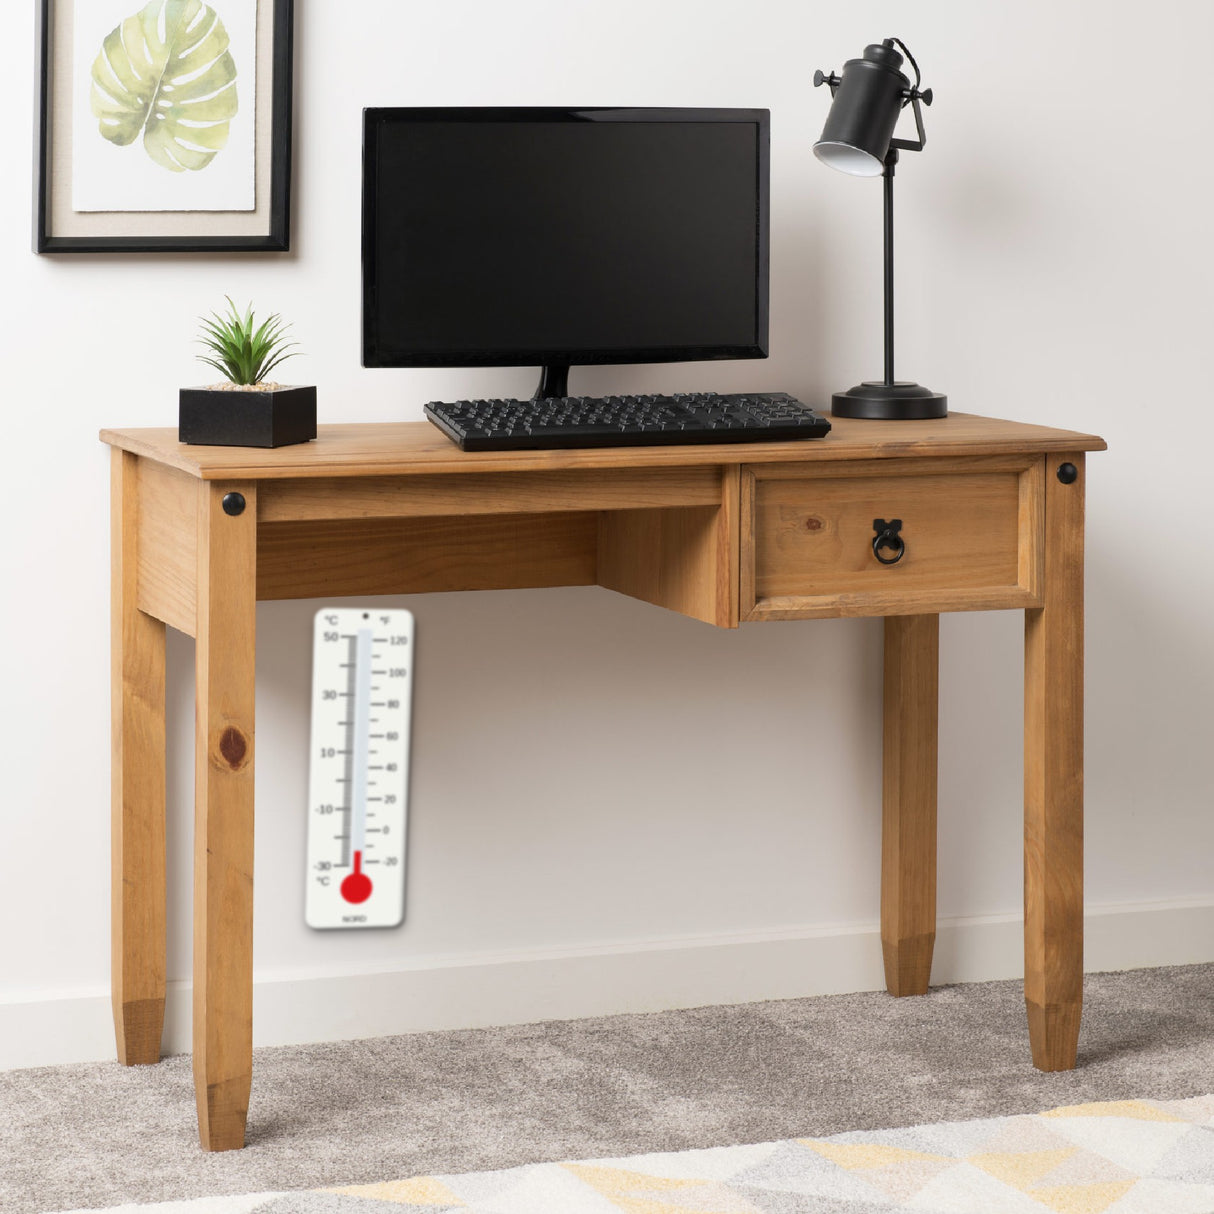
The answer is -25 °C
